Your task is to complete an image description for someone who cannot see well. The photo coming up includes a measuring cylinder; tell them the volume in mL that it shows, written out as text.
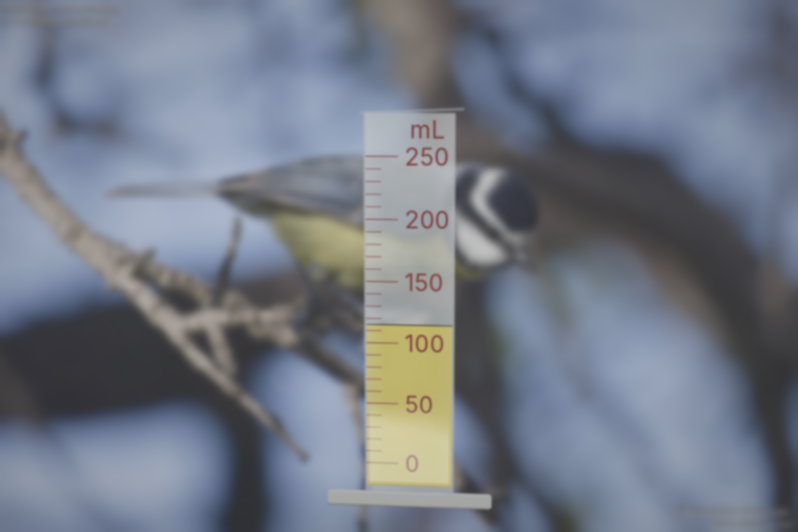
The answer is 115 mL
